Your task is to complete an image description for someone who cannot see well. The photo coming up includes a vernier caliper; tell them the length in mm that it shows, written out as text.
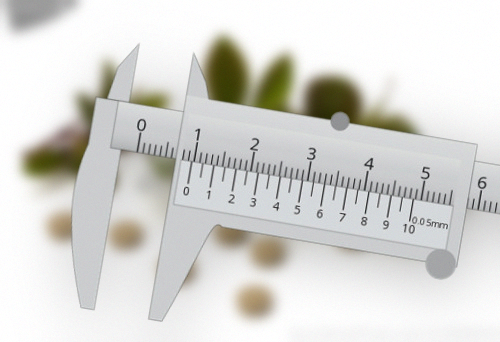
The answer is 9.6 mm
